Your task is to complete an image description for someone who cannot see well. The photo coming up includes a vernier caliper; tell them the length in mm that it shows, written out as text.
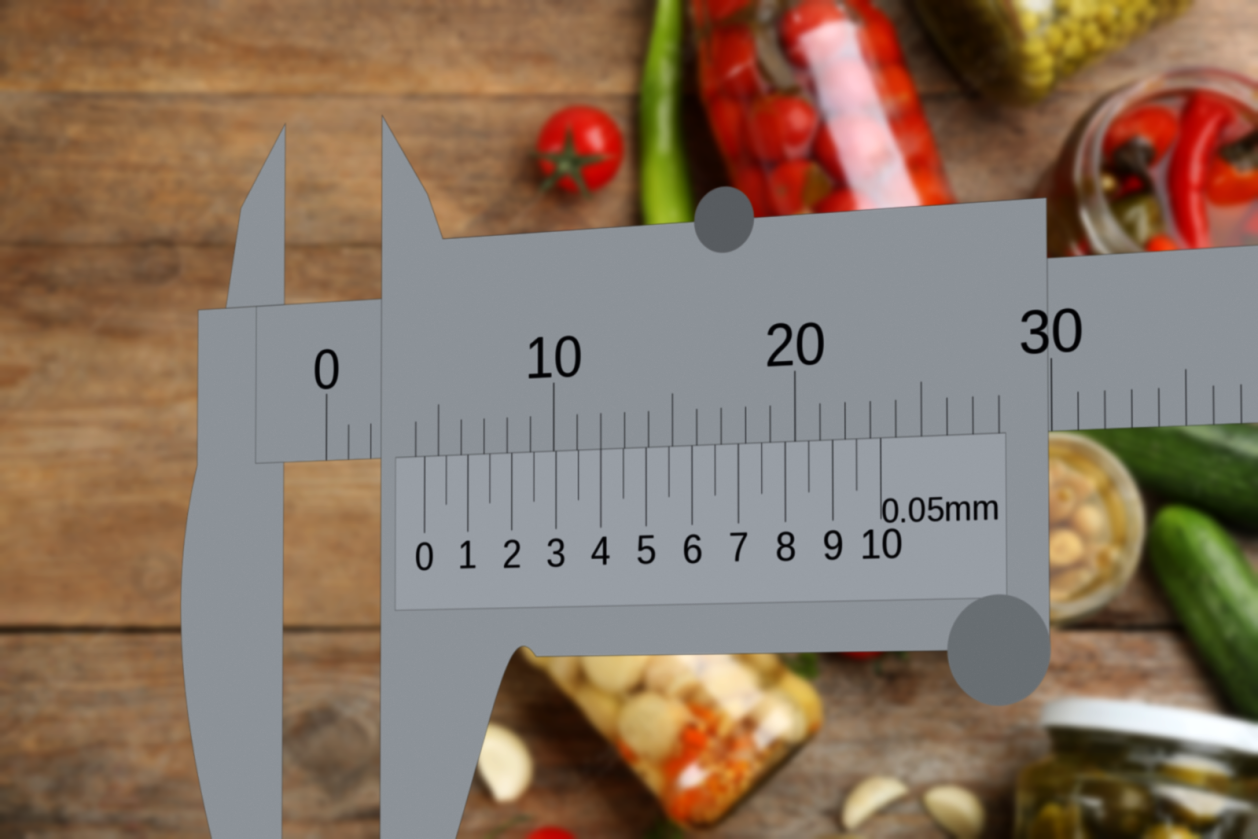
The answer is 4.4 mm
